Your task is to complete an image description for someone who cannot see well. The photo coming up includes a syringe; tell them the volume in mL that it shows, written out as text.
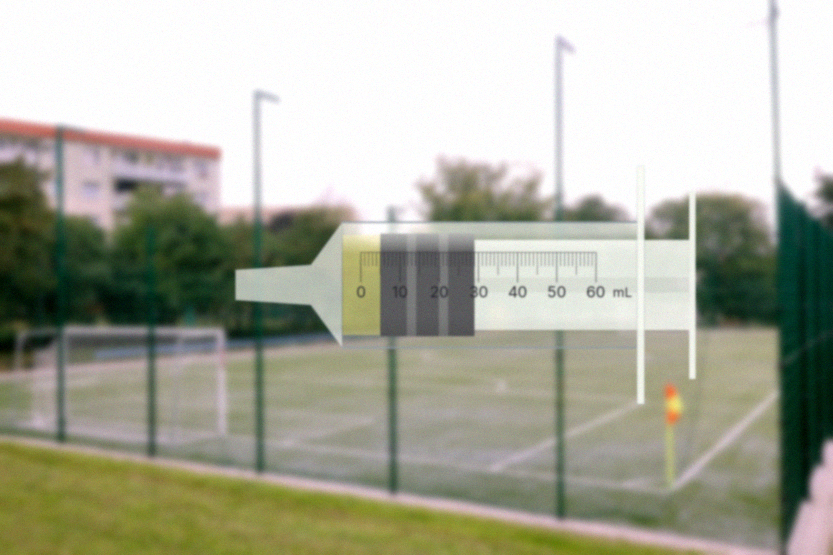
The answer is 5 mL
